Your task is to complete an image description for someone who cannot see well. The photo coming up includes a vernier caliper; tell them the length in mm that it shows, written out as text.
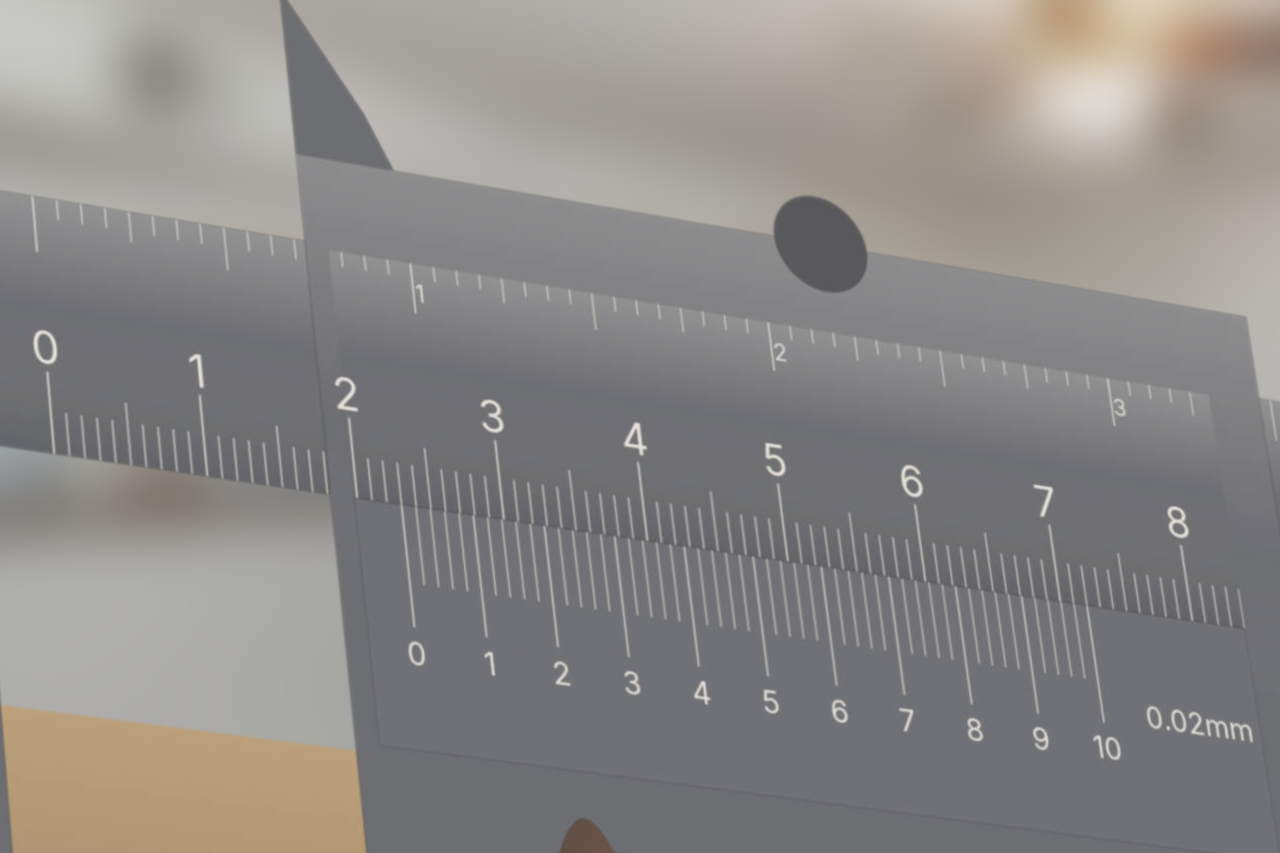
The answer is 23.0 mm
